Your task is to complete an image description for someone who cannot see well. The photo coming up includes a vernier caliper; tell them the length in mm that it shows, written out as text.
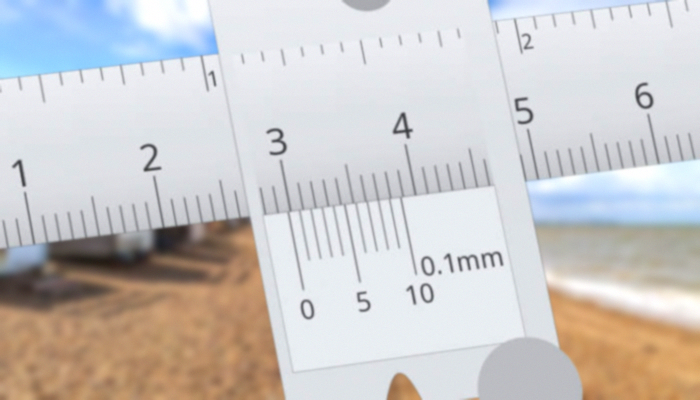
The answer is 29.8 mm
